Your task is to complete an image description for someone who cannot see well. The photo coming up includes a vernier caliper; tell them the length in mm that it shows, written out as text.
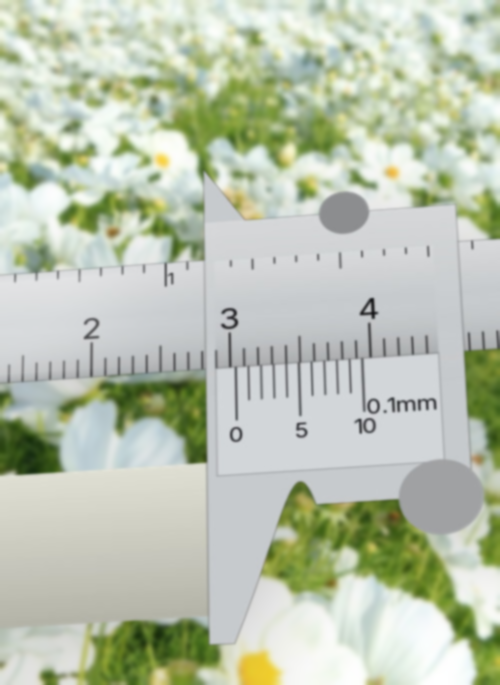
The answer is 30.4 mm
